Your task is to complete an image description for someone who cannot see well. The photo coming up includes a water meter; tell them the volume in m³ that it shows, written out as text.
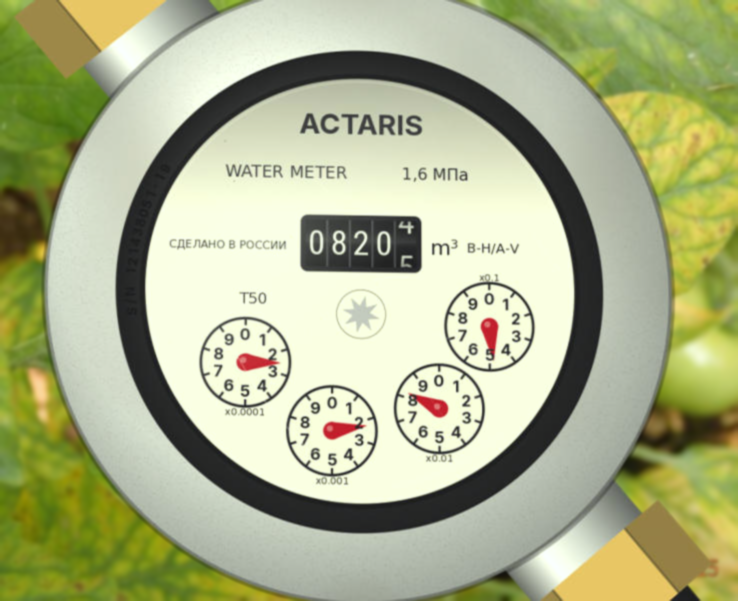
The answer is 8204.4822 m³
